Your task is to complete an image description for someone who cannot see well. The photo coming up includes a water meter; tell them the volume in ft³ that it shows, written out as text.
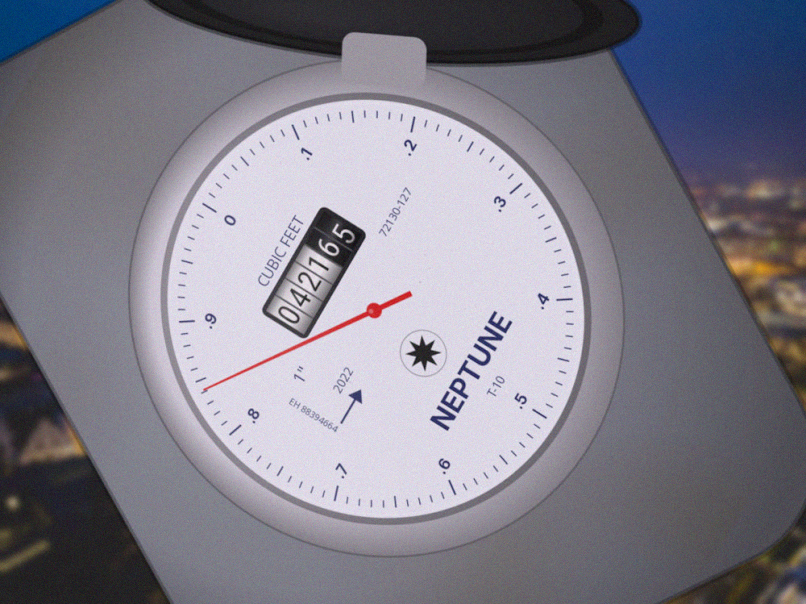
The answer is 42164.84 ft³
